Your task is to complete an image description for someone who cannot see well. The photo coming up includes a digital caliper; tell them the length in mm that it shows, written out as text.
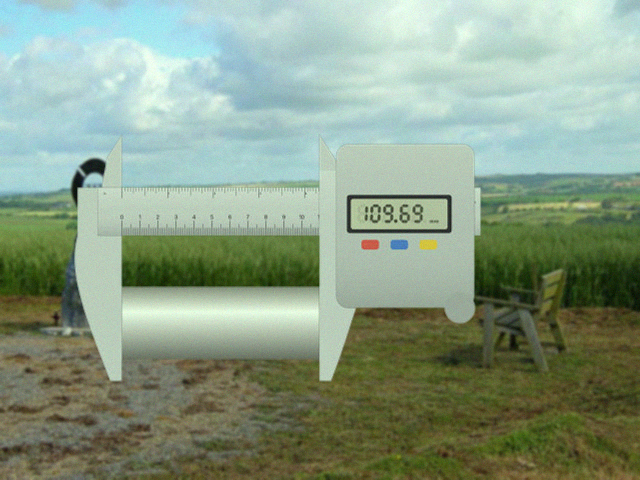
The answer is 109.69 mm
